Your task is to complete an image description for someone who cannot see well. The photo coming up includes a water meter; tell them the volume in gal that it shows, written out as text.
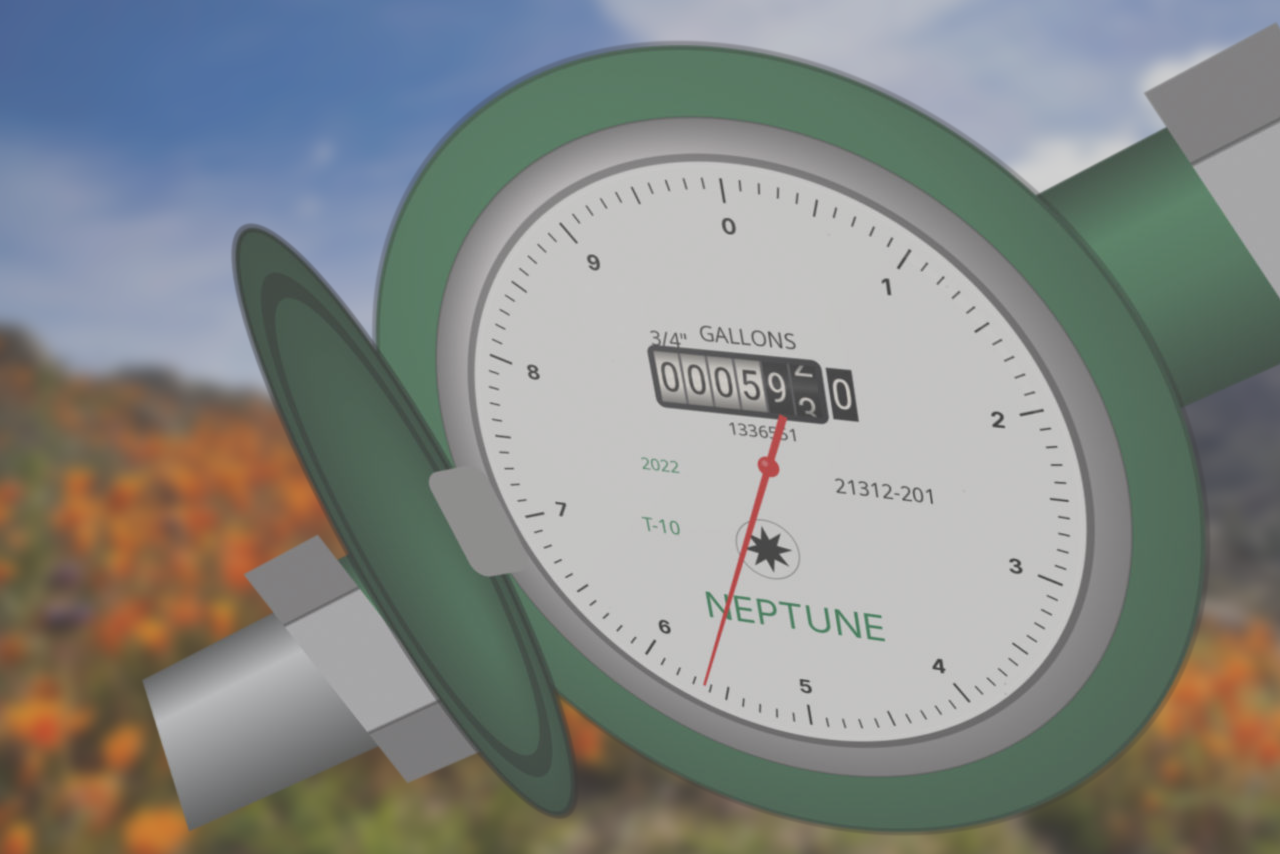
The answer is 5925.6 gal
